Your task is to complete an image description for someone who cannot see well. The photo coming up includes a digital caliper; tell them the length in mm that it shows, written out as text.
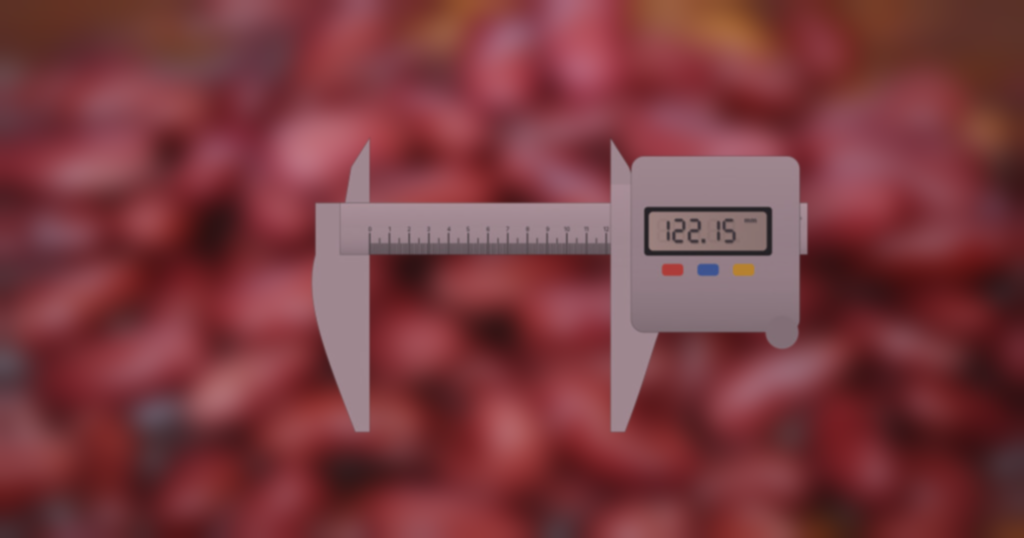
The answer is 122.15 mm
